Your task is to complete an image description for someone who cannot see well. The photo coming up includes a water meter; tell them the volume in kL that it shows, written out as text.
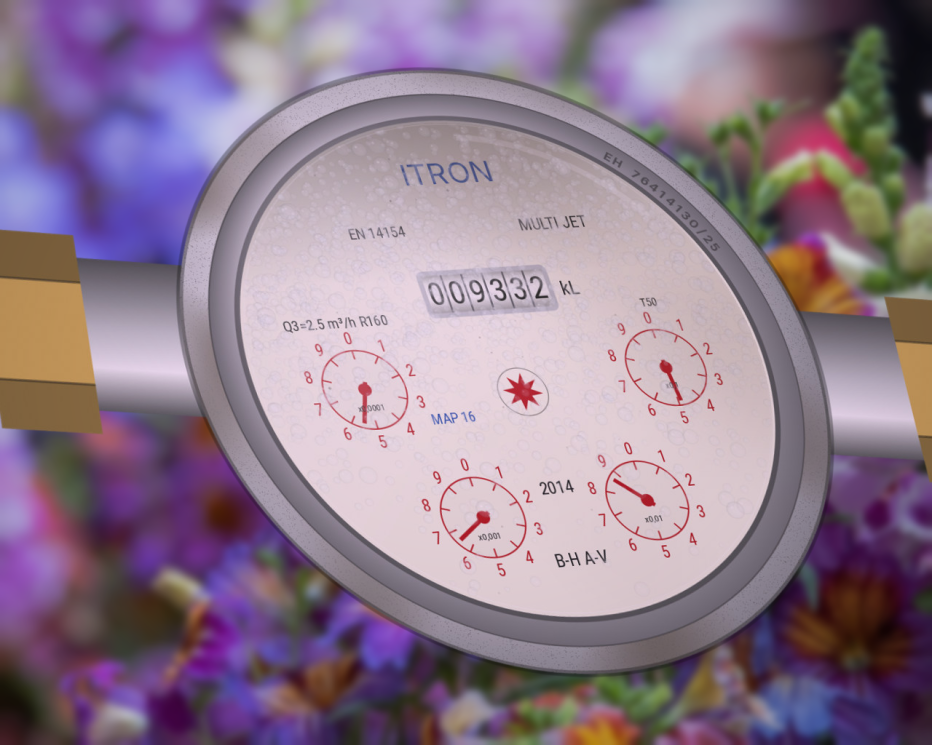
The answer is 9332.4865 kL
